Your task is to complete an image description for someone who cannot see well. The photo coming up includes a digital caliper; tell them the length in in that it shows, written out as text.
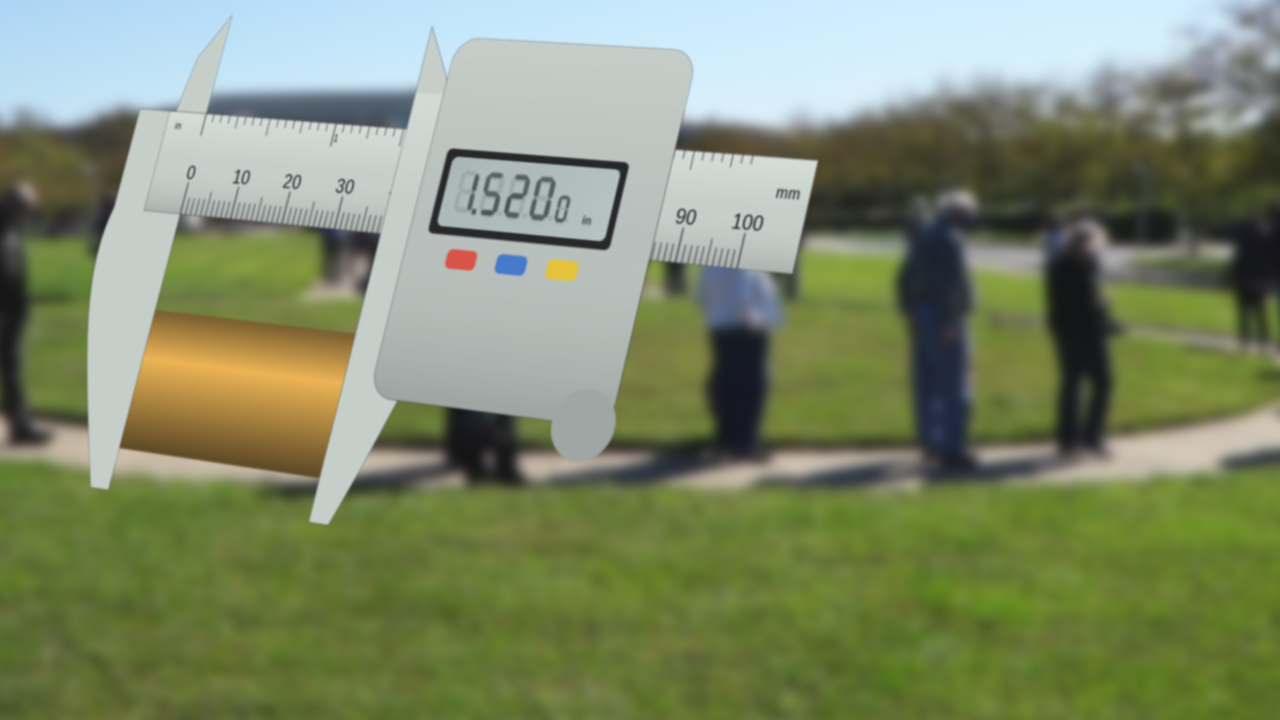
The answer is 1.5200 in
